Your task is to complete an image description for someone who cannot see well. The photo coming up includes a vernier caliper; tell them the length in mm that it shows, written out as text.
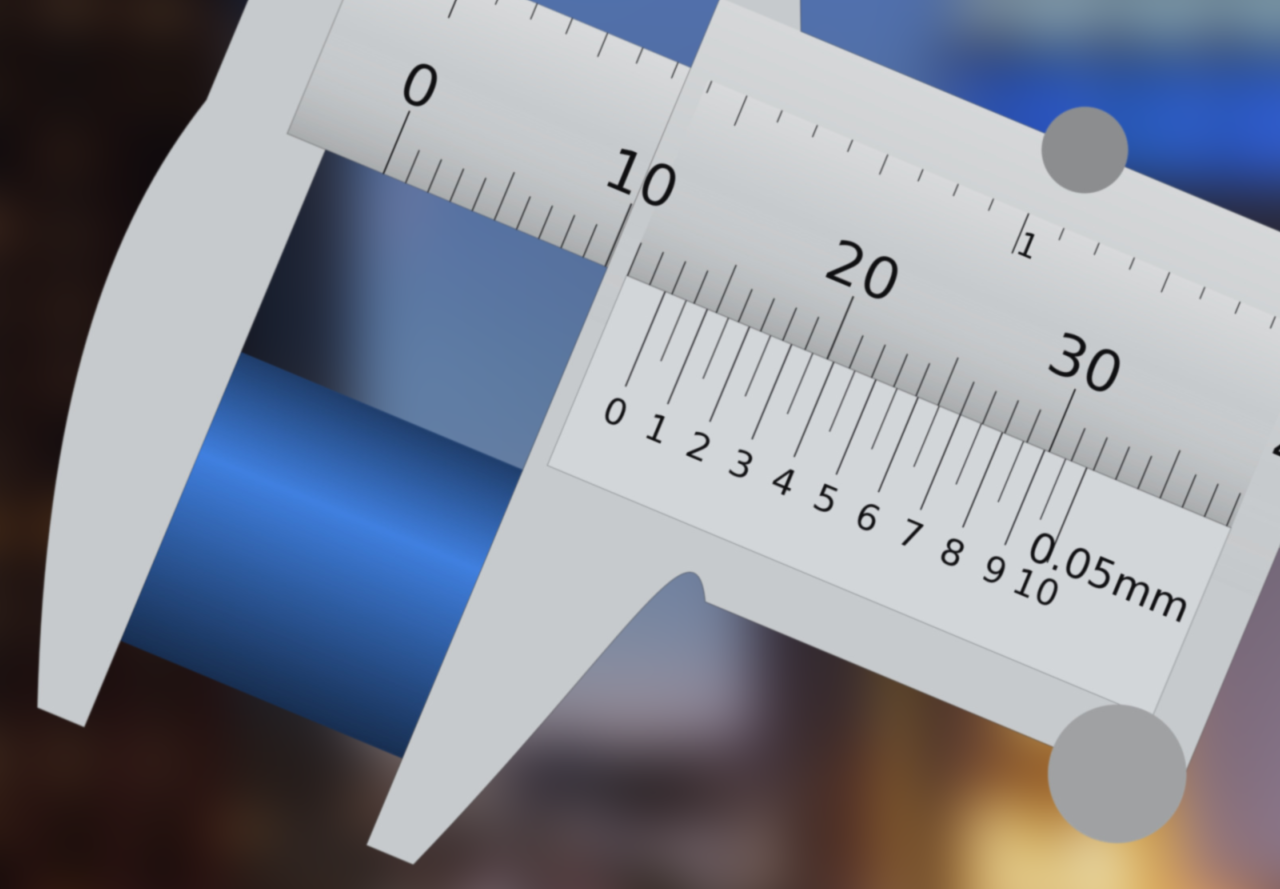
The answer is 12.7 mm
